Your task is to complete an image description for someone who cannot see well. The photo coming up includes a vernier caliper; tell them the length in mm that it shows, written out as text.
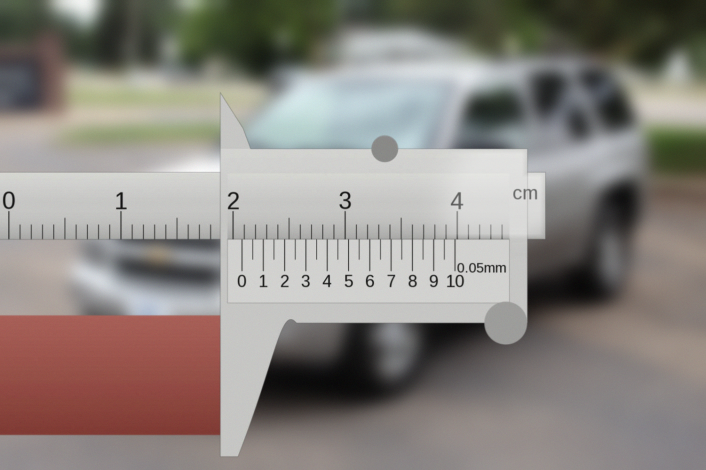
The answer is 20.8 mm
